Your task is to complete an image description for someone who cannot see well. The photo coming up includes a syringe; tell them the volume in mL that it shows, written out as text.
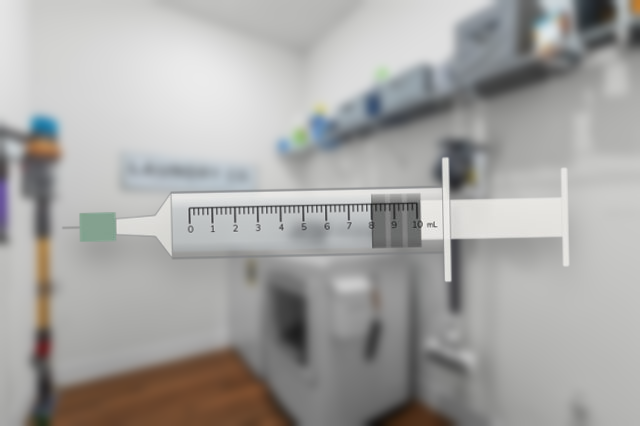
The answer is 8 mL
